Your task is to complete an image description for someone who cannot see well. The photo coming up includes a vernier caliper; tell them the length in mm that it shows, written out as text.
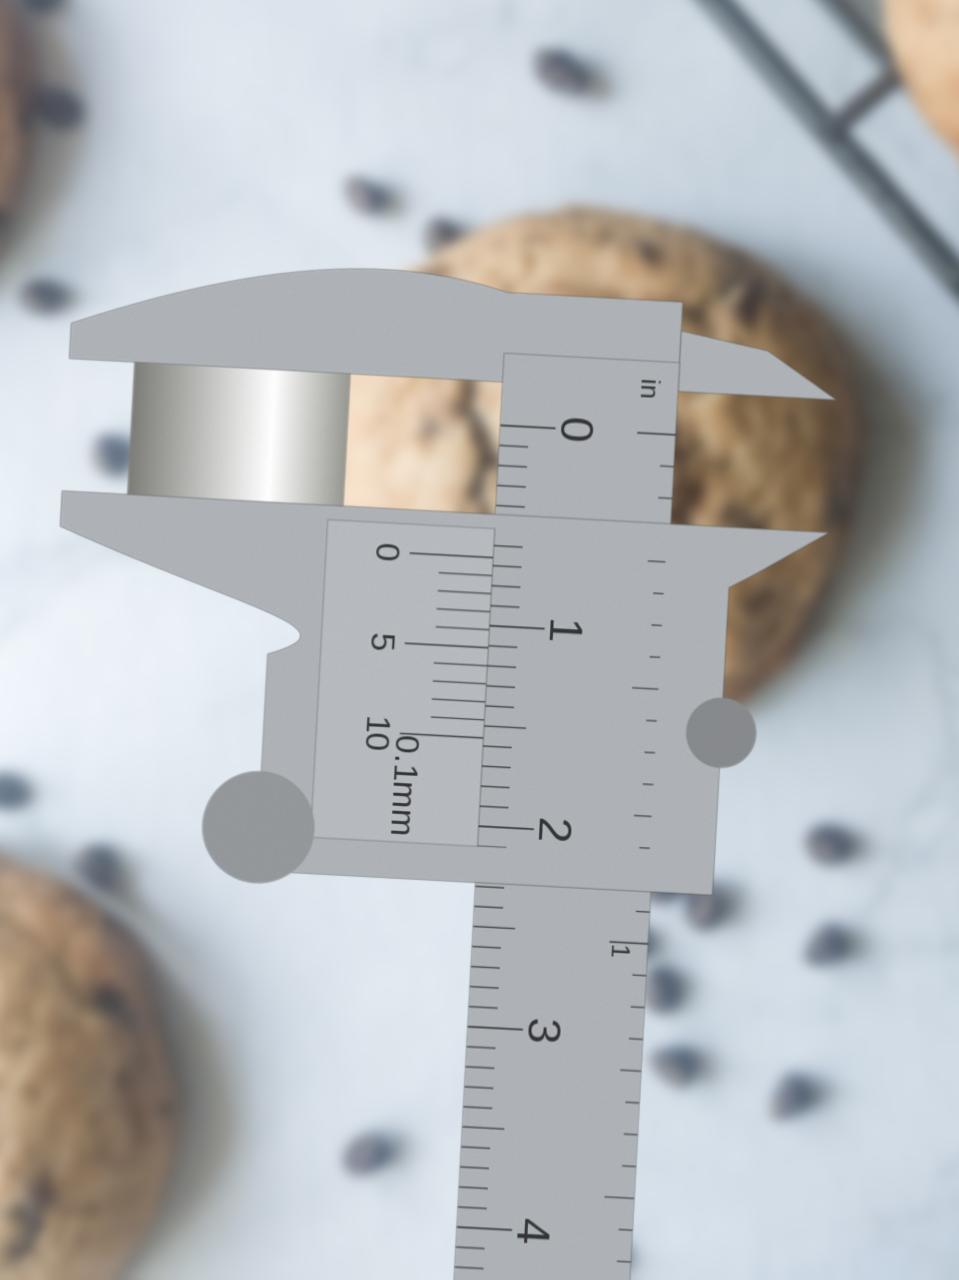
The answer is 6.6 mm
